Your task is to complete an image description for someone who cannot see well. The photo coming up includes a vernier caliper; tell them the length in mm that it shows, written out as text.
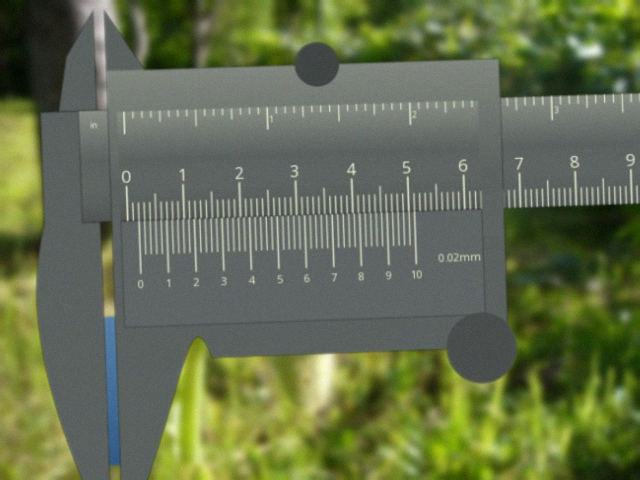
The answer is 2.0 mm
